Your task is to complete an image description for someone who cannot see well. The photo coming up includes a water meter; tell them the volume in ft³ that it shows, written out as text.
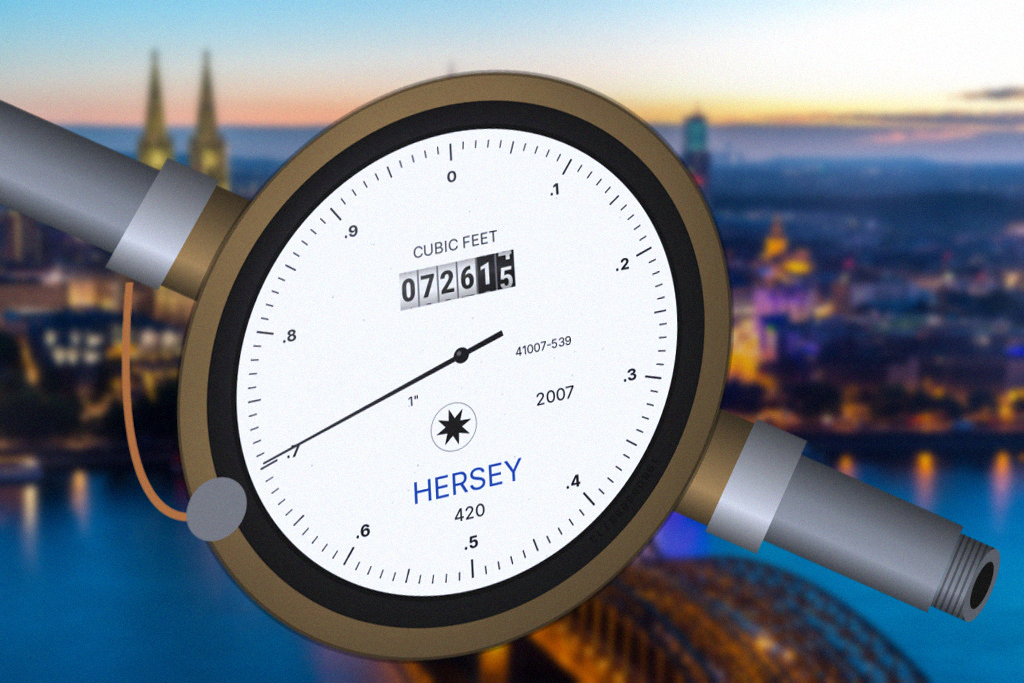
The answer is 72614.70 ft³
